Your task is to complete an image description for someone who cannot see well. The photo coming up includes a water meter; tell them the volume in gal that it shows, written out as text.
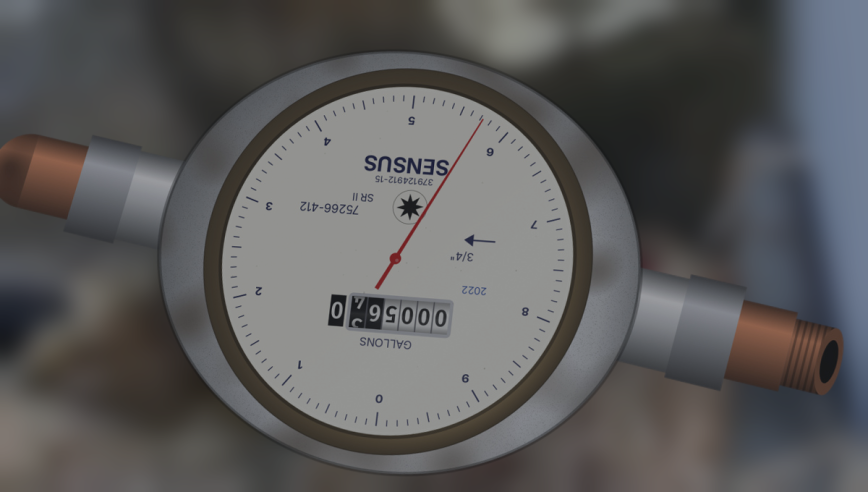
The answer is 5635.7 gal
